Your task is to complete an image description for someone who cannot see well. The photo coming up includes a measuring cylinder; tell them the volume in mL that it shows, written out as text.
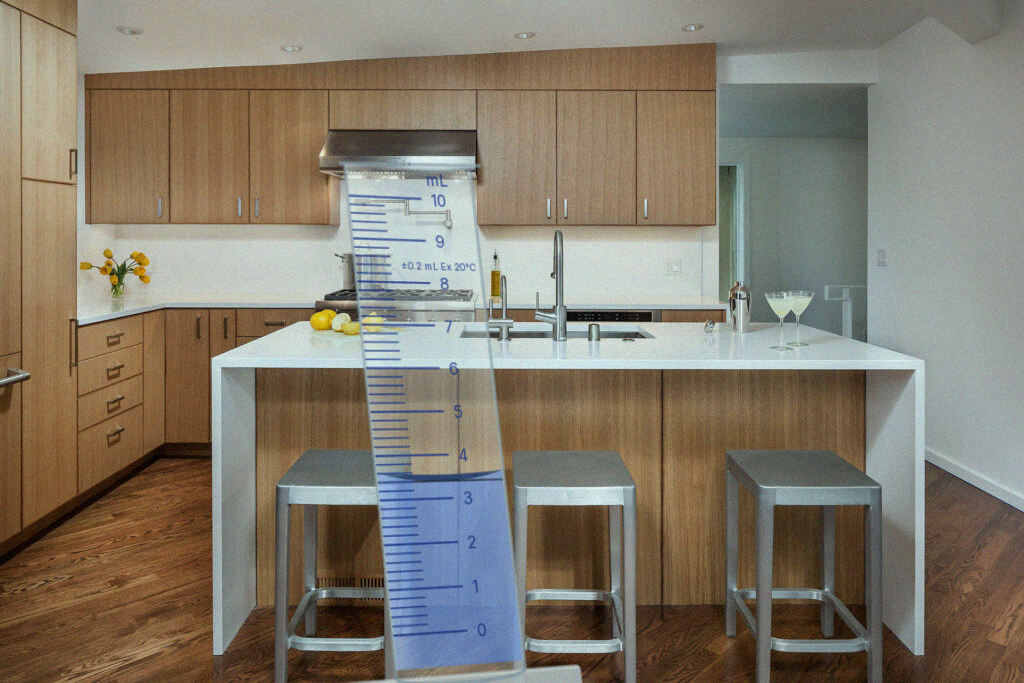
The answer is 3.4 mL
